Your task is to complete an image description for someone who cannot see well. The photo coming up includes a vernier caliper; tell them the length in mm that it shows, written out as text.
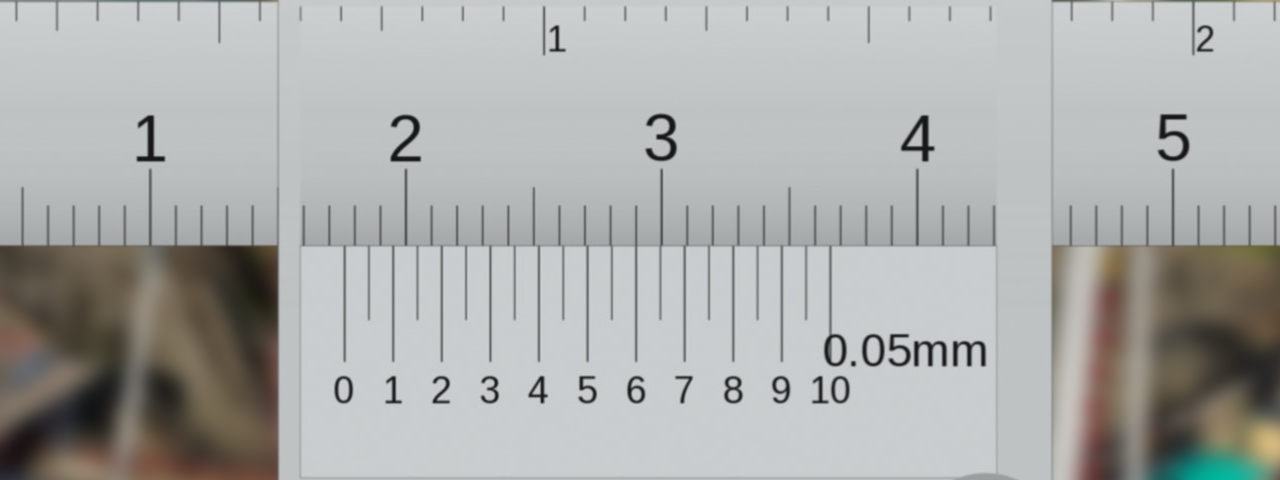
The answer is 17.6 mm
